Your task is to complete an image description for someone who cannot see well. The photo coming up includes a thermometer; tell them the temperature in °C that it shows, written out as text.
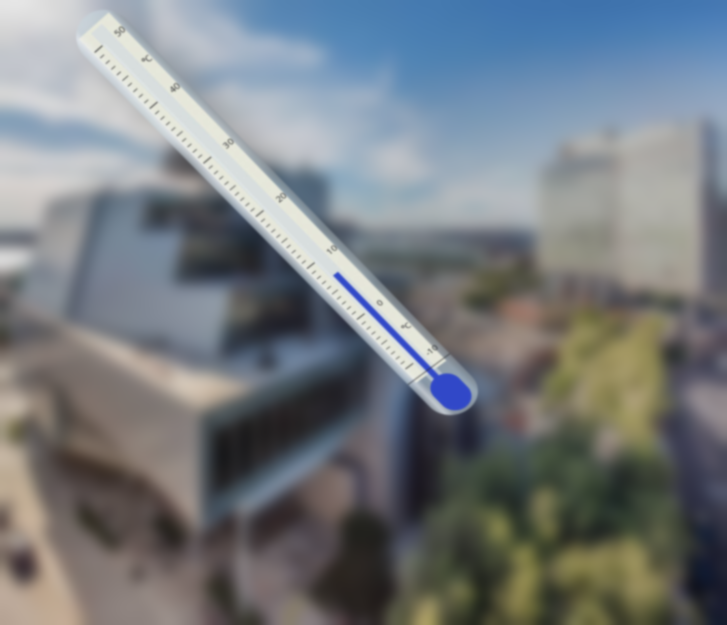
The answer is 7 °C
